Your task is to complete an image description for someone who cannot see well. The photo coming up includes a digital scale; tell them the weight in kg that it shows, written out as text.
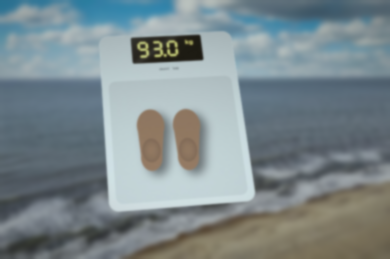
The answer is 93.0 kg
